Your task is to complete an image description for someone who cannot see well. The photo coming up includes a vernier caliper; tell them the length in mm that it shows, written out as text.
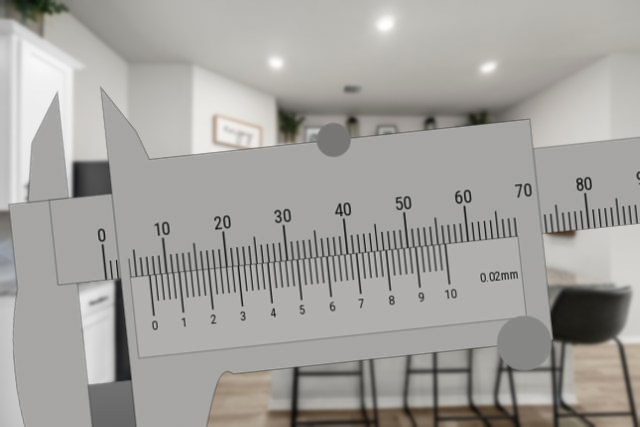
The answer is 7.2 mm
